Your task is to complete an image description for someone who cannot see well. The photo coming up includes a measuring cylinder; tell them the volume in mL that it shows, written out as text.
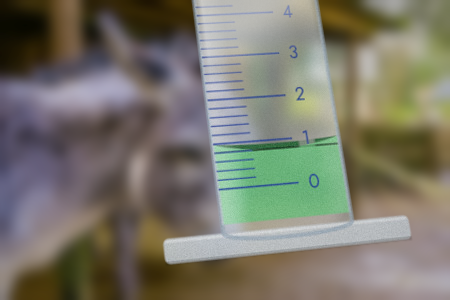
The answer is 0.8 mL
